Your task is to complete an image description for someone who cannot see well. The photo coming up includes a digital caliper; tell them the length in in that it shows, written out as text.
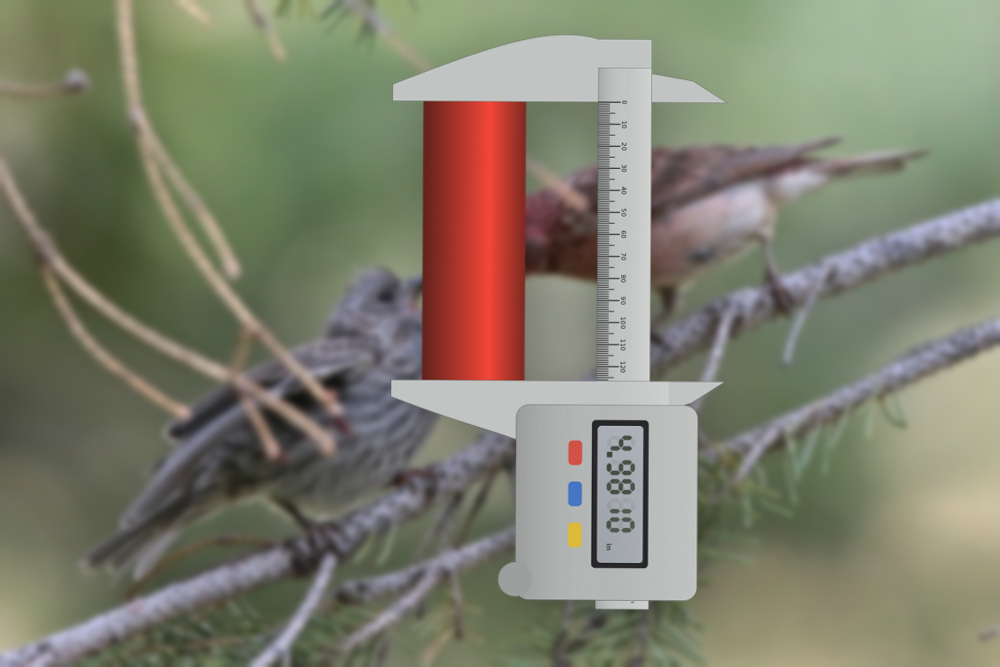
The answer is 4.9810 in
